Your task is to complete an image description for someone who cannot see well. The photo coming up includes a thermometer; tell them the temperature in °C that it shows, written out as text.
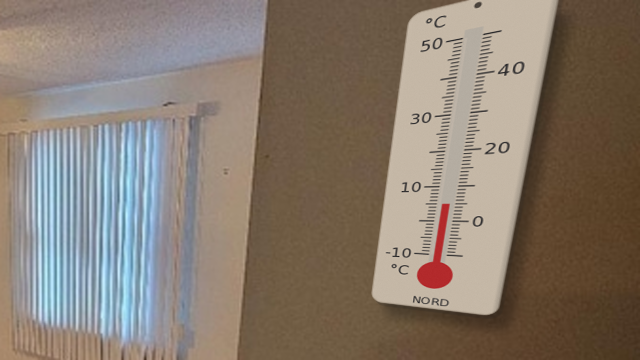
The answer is 5 °C
